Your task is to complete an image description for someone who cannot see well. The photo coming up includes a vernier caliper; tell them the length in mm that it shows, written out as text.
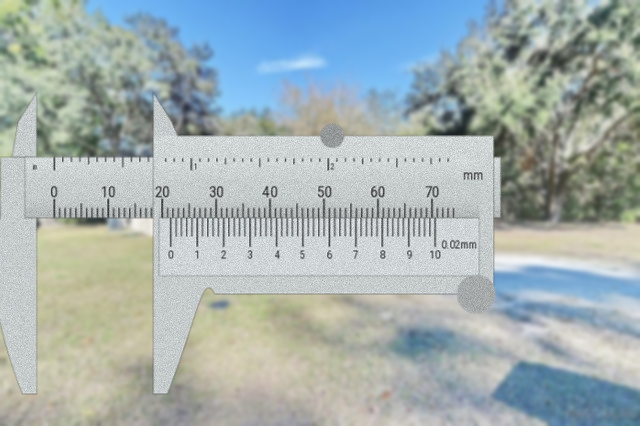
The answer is 21.6 mm
